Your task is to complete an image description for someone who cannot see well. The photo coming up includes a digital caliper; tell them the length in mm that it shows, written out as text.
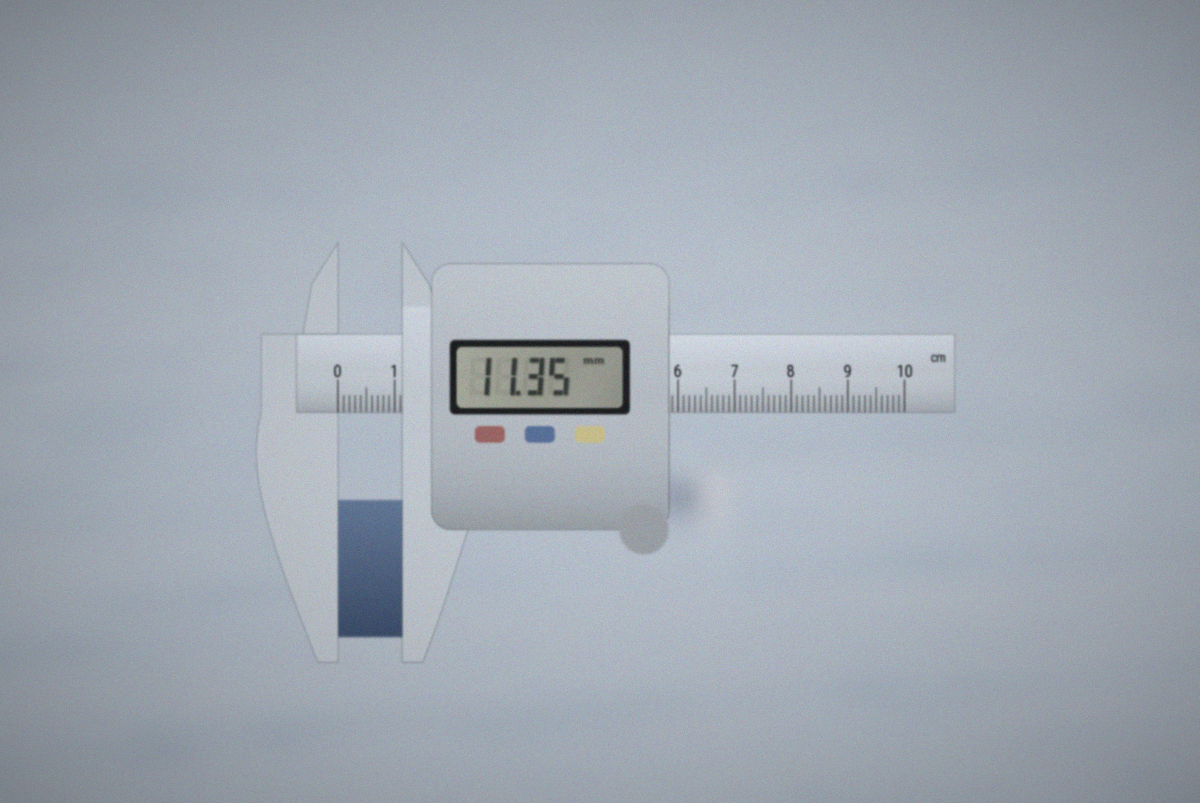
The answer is 11.35 mm
